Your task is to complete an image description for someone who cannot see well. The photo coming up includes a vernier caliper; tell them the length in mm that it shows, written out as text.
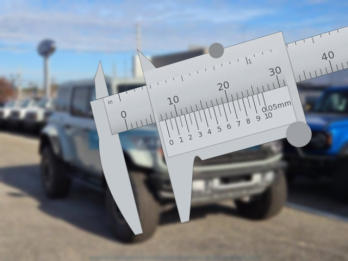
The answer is 7.6 mm
